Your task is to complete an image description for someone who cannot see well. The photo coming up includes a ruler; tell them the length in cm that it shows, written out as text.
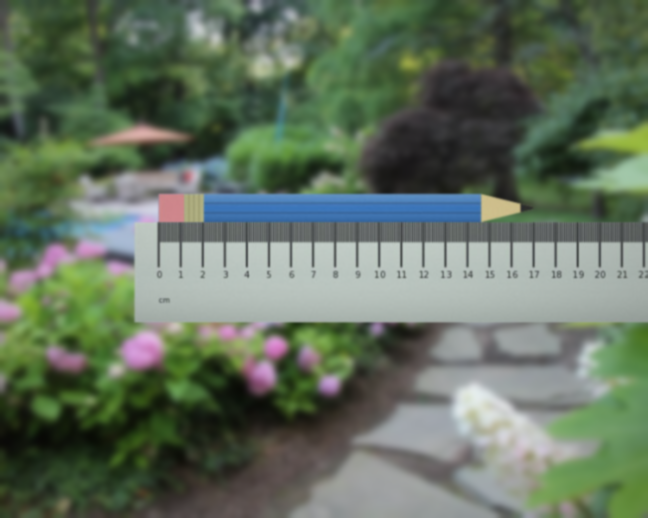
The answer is 17 cm
